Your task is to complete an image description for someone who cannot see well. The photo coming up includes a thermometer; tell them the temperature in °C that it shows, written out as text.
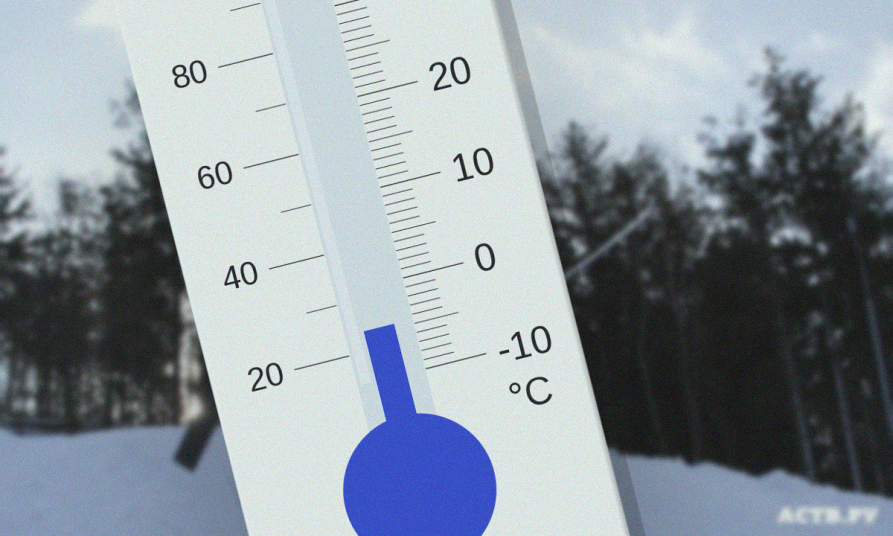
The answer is -4.5 °C
